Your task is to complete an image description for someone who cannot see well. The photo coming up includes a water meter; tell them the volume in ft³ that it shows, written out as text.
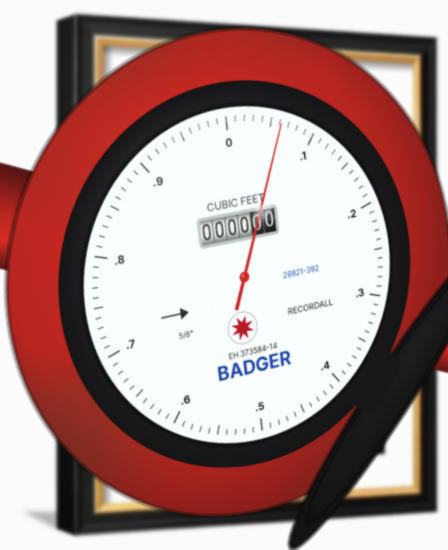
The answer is 0.06 ft³
